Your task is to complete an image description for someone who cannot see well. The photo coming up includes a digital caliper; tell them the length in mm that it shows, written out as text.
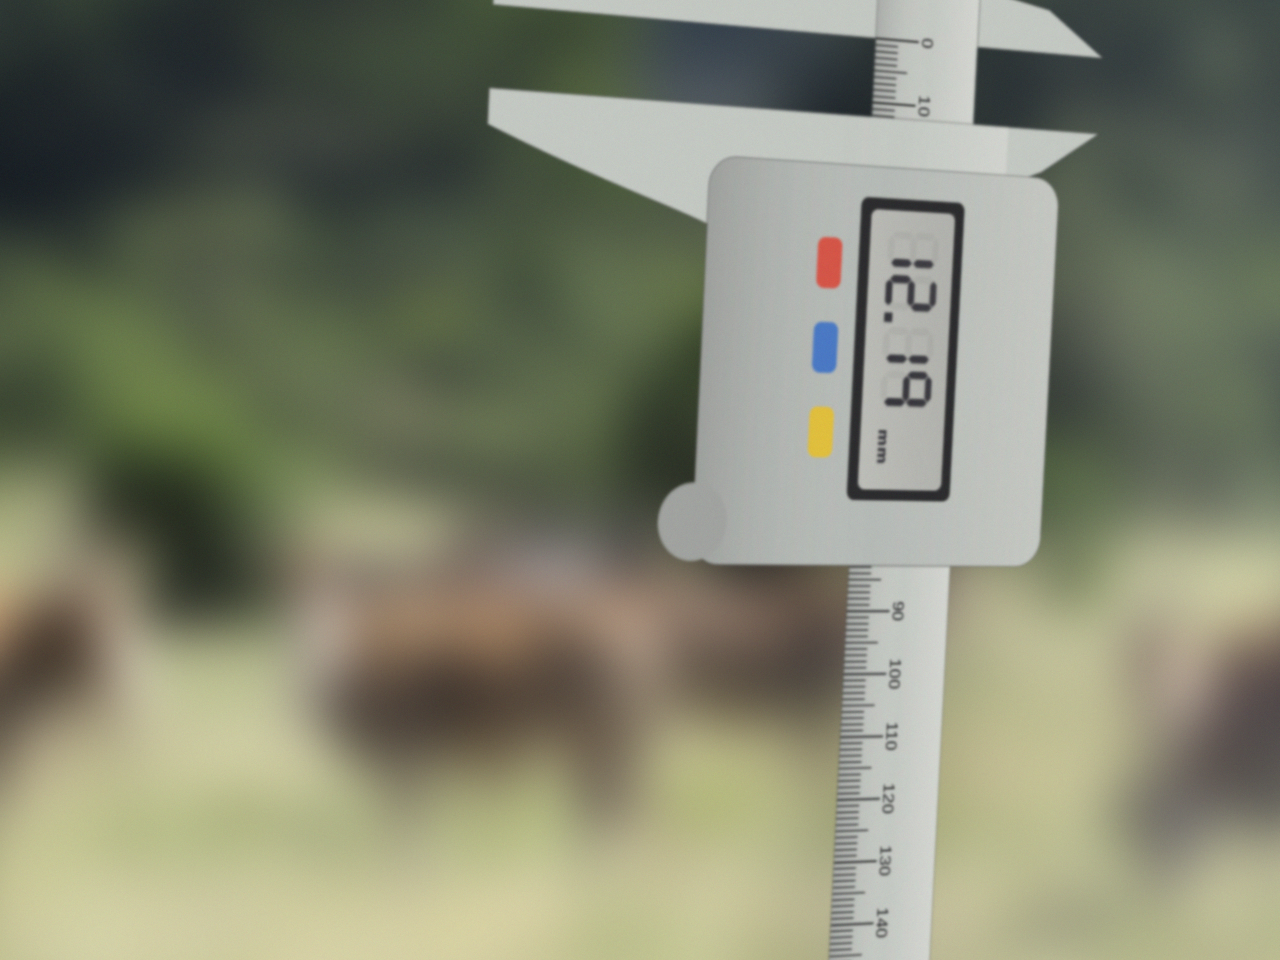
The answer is 12.19 mm
